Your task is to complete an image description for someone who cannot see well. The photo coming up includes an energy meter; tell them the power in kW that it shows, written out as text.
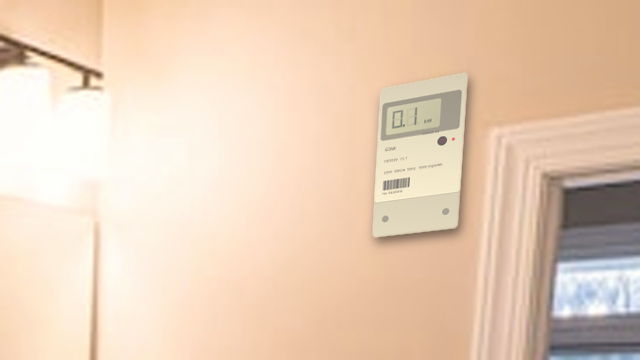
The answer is 0.1 kW
